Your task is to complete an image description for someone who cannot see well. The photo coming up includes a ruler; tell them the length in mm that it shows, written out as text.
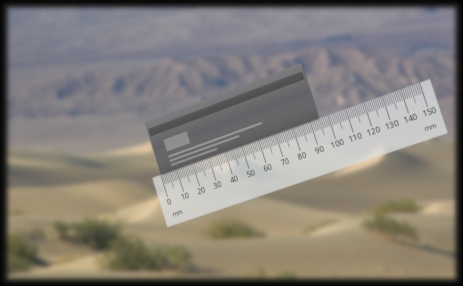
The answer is 95 mm
